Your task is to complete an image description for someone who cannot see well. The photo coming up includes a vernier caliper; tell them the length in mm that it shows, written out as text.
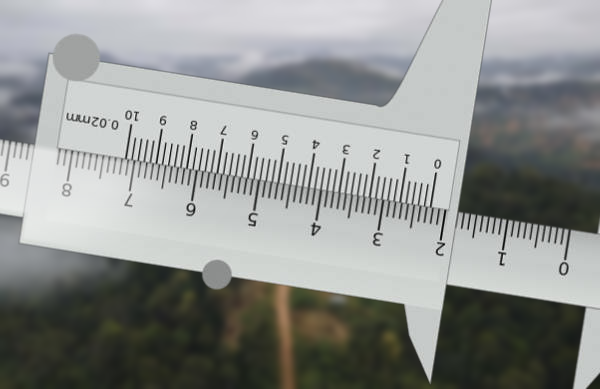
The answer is 22.4 mm
